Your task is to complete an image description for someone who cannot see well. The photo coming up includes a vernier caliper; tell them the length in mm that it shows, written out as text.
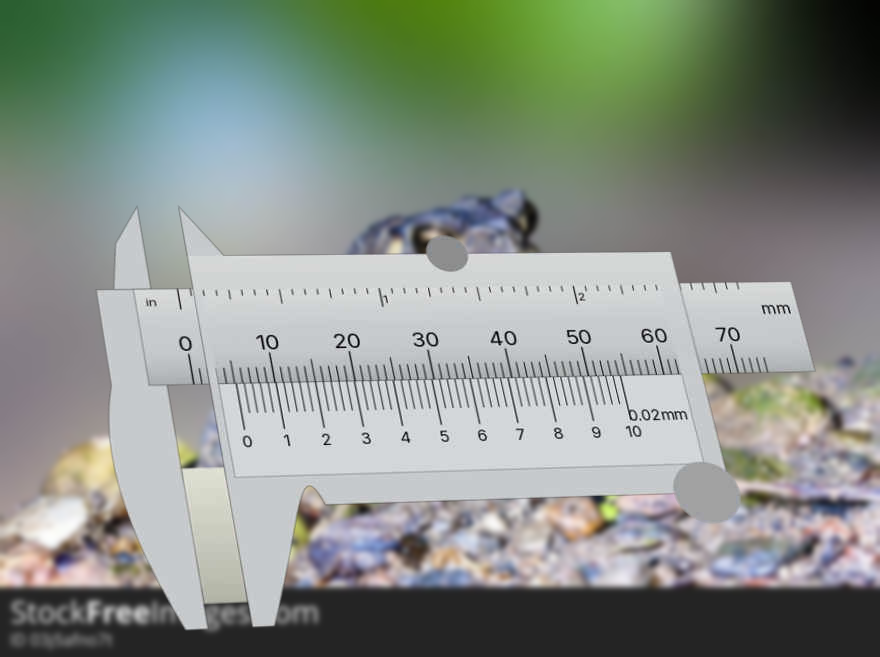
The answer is 5.2 mm
